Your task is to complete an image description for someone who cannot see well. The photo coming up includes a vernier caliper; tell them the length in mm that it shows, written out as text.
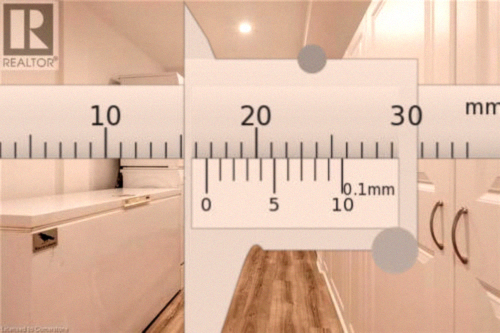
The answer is 16.7 mm
